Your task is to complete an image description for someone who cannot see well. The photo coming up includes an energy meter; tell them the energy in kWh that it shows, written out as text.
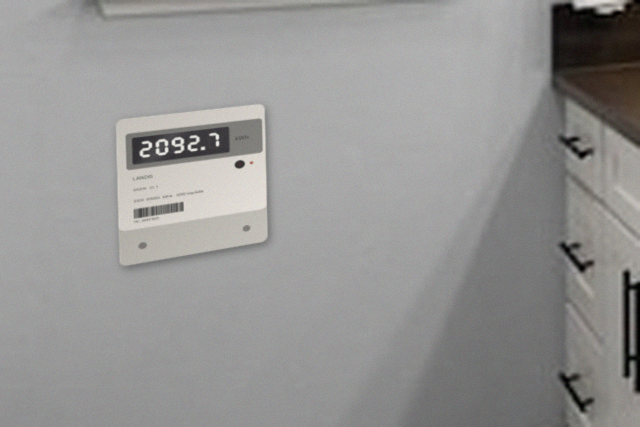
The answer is 2092.7 kWh
